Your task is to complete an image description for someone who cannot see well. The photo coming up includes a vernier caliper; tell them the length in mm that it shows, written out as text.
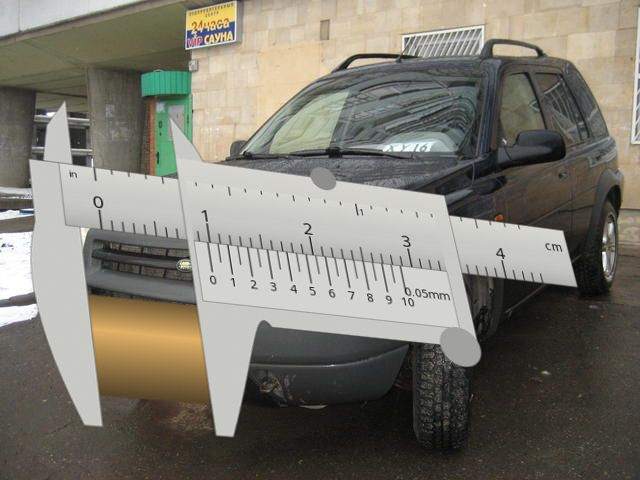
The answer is 9.8 mm
